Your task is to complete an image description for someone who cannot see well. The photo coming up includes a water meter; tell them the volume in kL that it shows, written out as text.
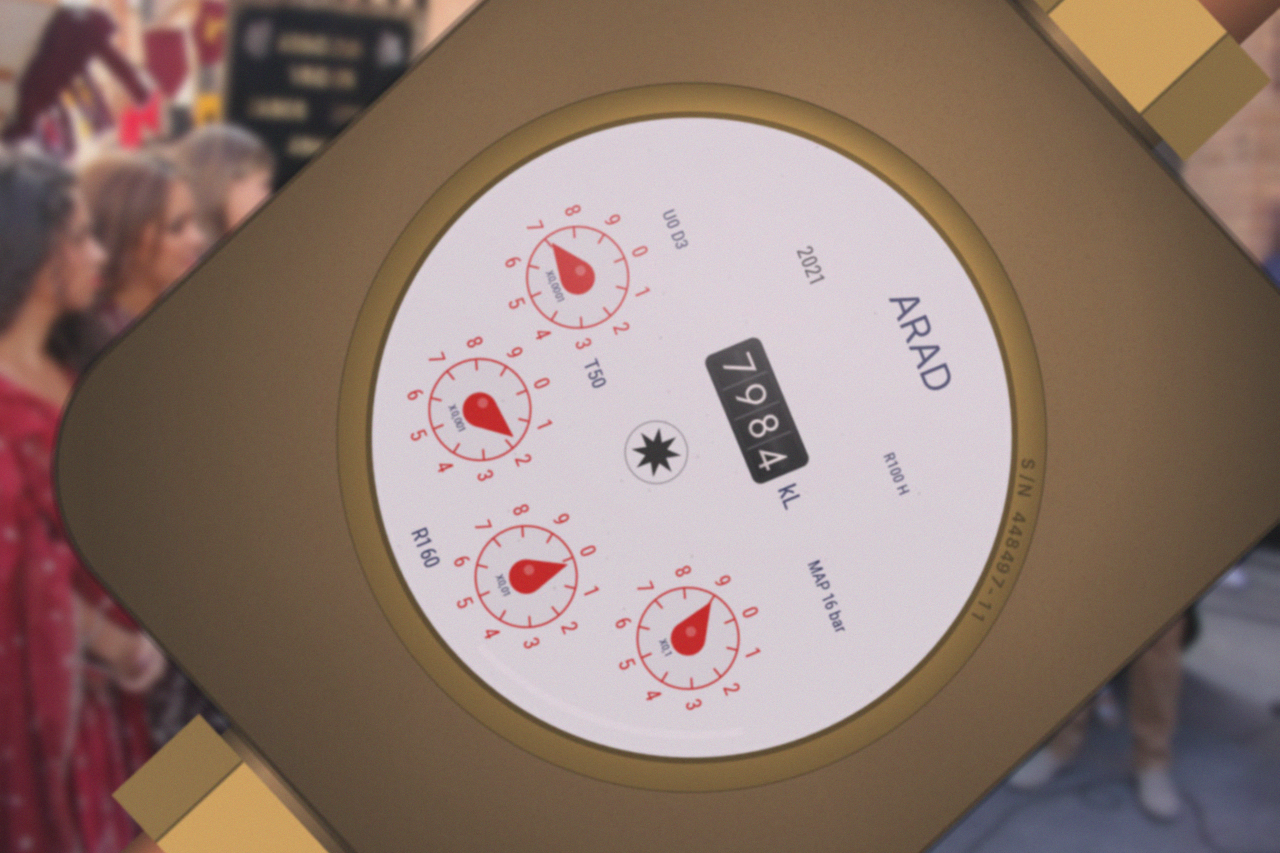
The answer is 7983.9017 kL
